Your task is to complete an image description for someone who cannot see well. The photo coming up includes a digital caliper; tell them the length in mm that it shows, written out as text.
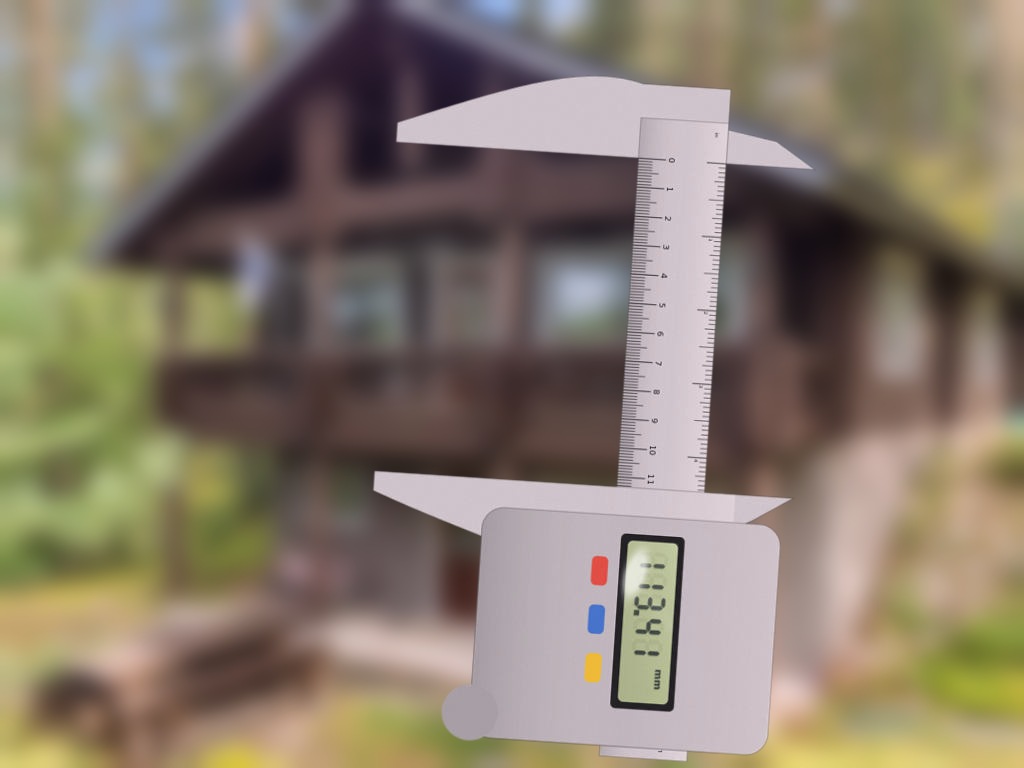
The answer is 113.41 mm
